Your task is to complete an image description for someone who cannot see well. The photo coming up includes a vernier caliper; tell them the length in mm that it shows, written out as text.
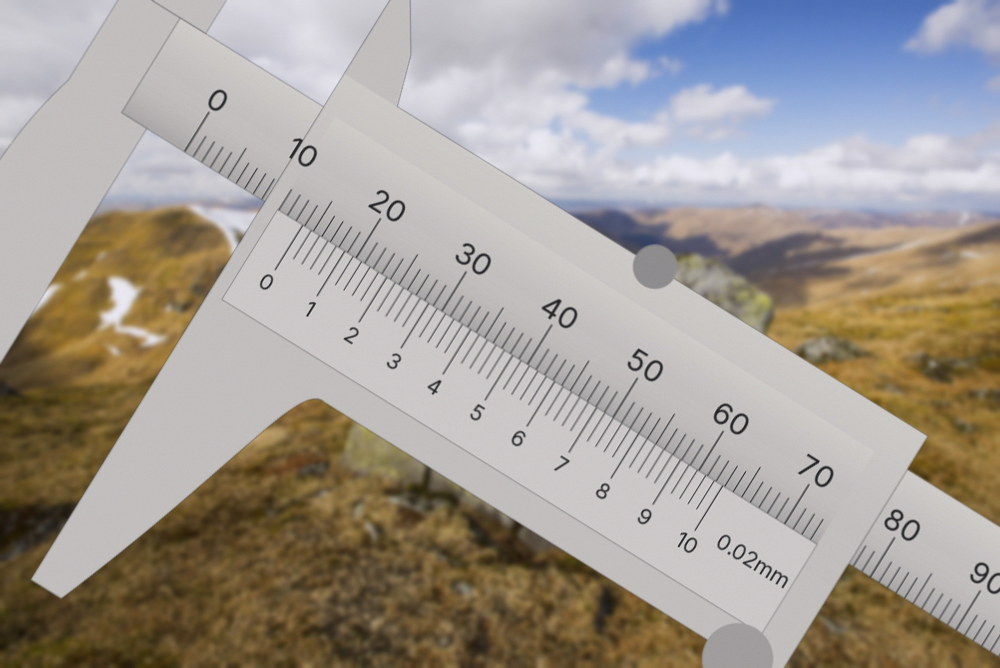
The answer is 13.8 mm
